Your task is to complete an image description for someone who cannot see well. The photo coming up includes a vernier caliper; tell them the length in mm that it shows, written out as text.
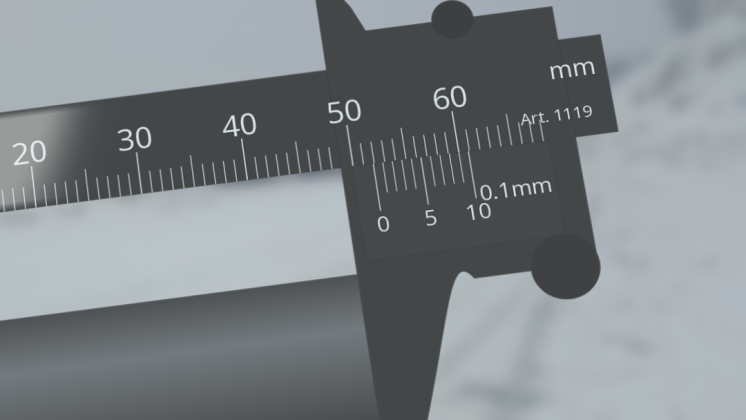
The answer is 51.9 mm
